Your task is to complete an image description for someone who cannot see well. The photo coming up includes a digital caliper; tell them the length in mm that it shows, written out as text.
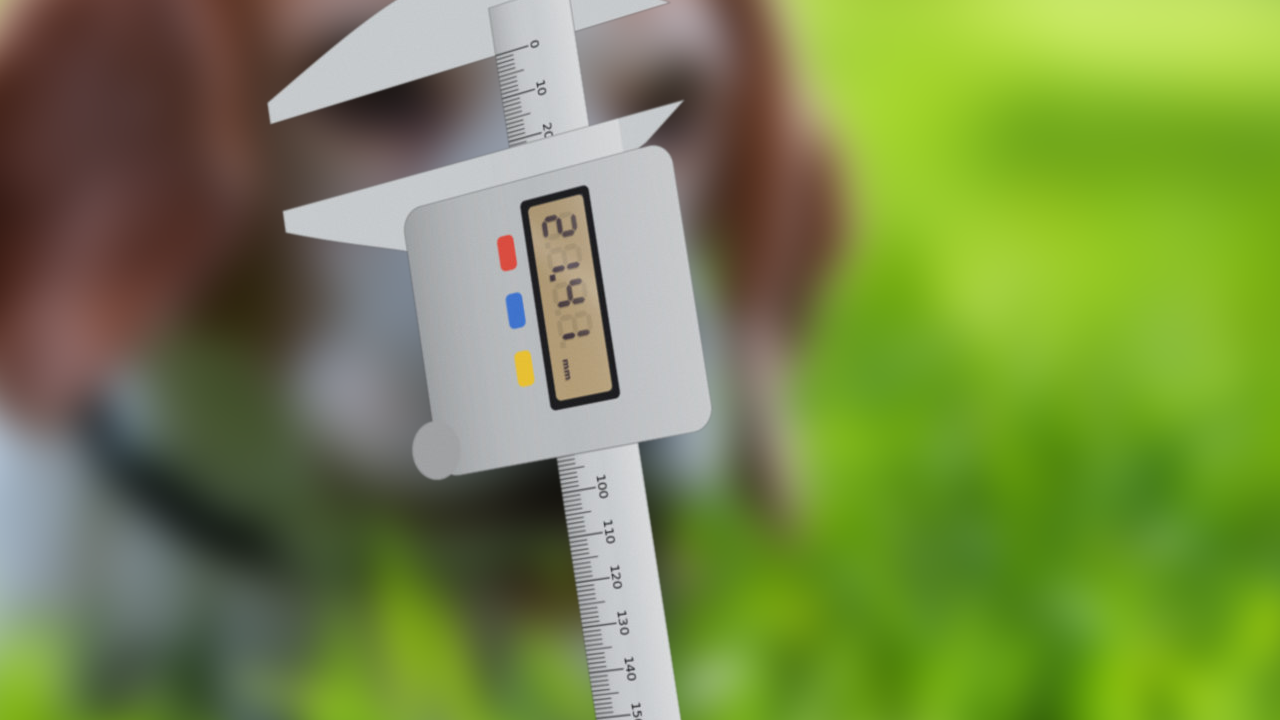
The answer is 21.41 mm
